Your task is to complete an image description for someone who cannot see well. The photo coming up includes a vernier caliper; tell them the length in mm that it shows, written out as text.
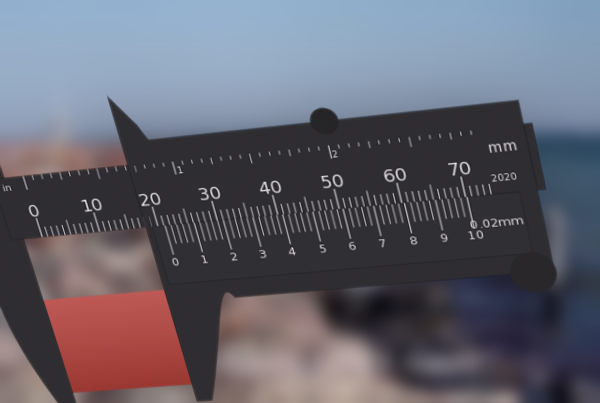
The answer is 21.2 mm
